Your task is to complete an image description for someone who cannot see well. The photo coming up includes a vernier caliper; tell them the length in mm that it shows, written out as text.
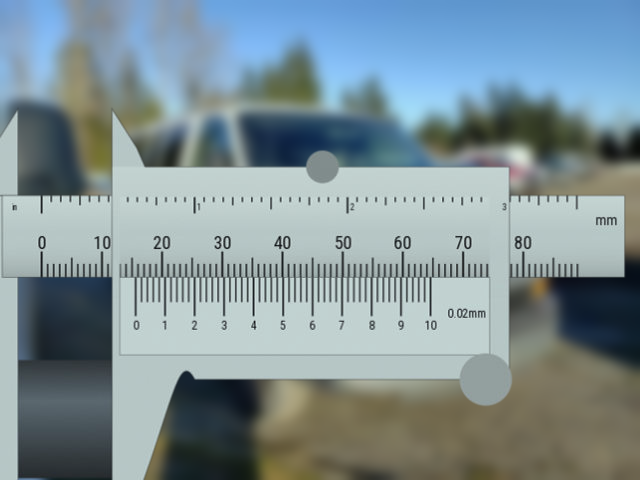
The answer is 15.6 mm
